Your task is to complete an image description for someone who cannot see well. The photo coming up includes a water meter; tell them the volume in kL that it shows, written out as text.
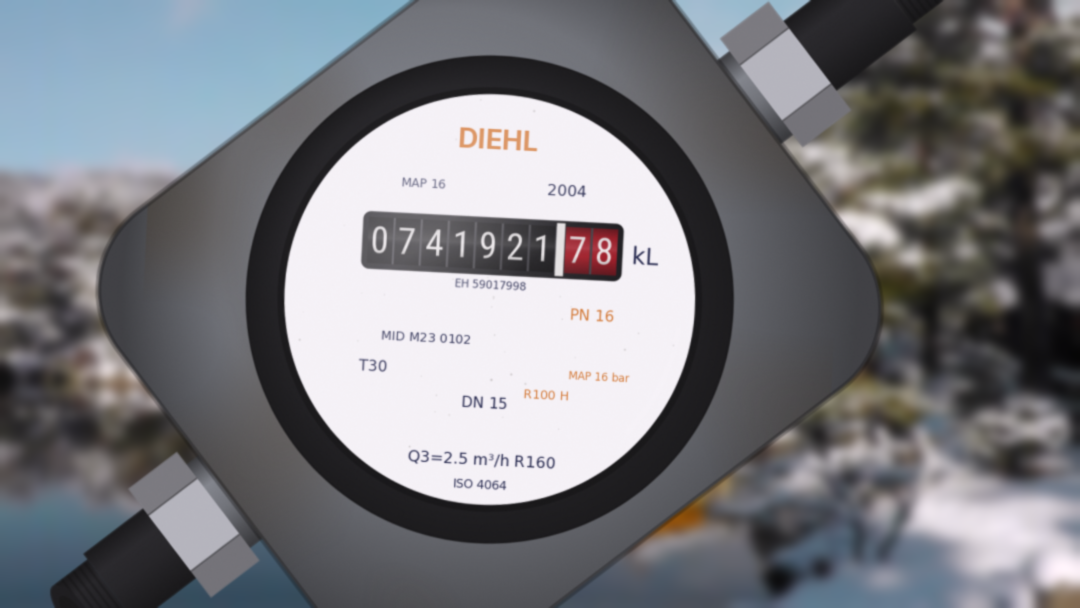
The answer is 741921.78 kL
